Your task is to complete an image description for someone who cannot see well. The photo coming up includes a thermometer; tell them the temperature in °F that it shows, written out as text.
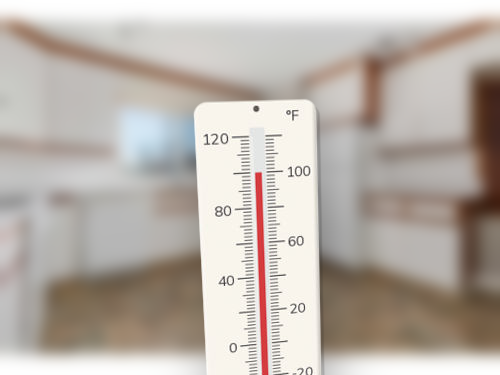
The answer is 100 °F
